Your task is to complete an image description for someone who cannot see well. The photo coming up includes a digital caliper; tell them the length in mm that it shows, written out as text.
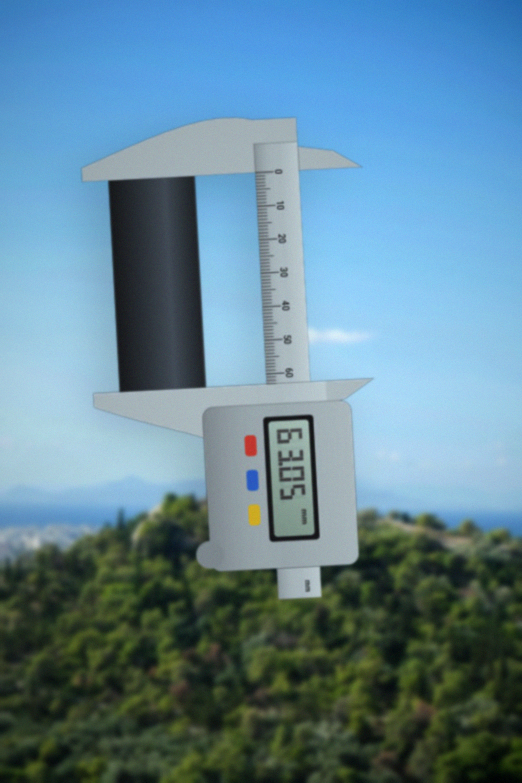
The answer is 63.05 mm
